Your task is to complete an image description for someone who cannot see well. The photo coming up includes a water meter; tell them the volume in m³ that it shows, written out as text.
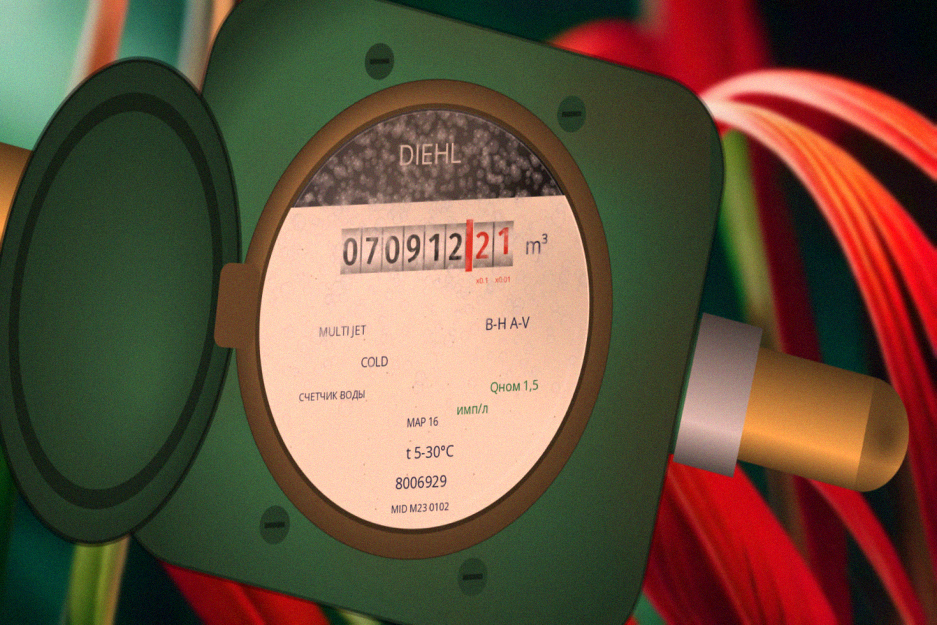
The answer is 70912.21 m³
